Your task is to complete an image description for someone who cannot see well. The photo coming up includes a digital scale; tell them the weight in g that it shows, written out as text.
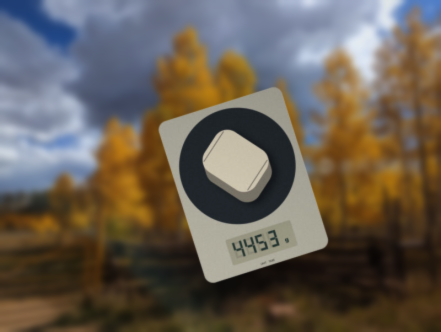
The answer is 4453 g
